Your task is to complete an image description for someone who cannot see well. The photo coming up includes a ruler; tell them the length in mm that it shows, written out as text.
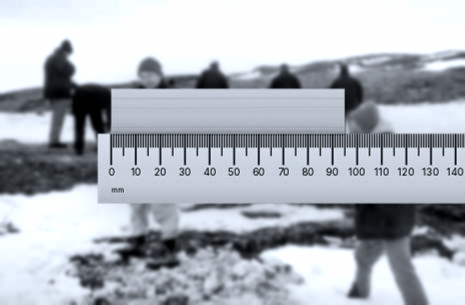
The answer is 95 mm
